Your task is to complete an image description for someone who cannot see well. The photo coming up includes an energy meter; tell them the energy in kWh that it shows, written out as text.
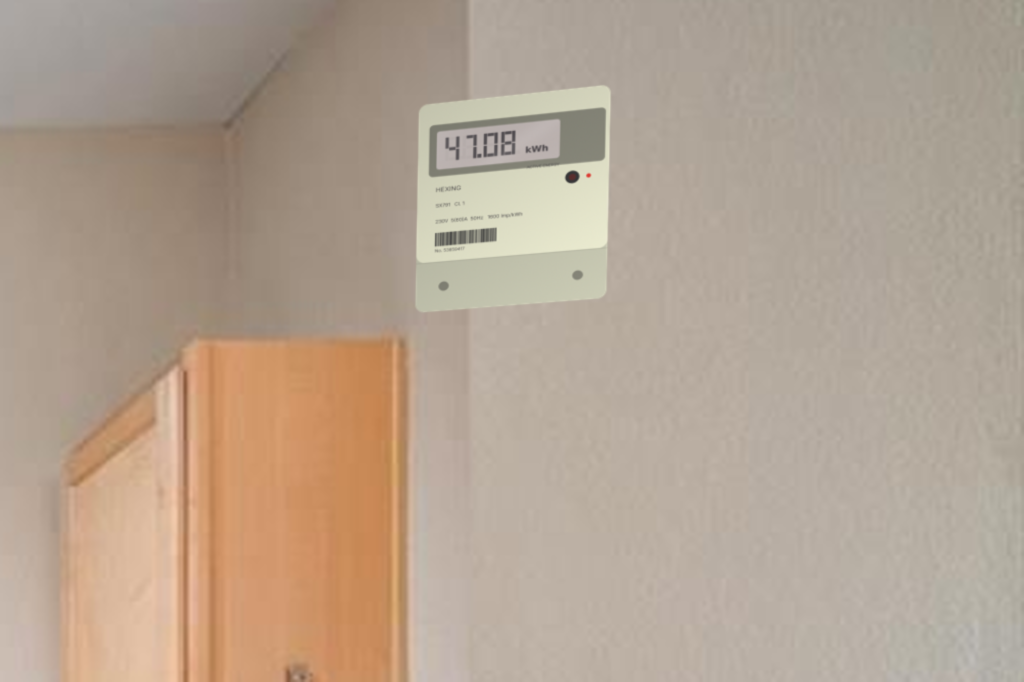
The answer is 47.08 kWh
